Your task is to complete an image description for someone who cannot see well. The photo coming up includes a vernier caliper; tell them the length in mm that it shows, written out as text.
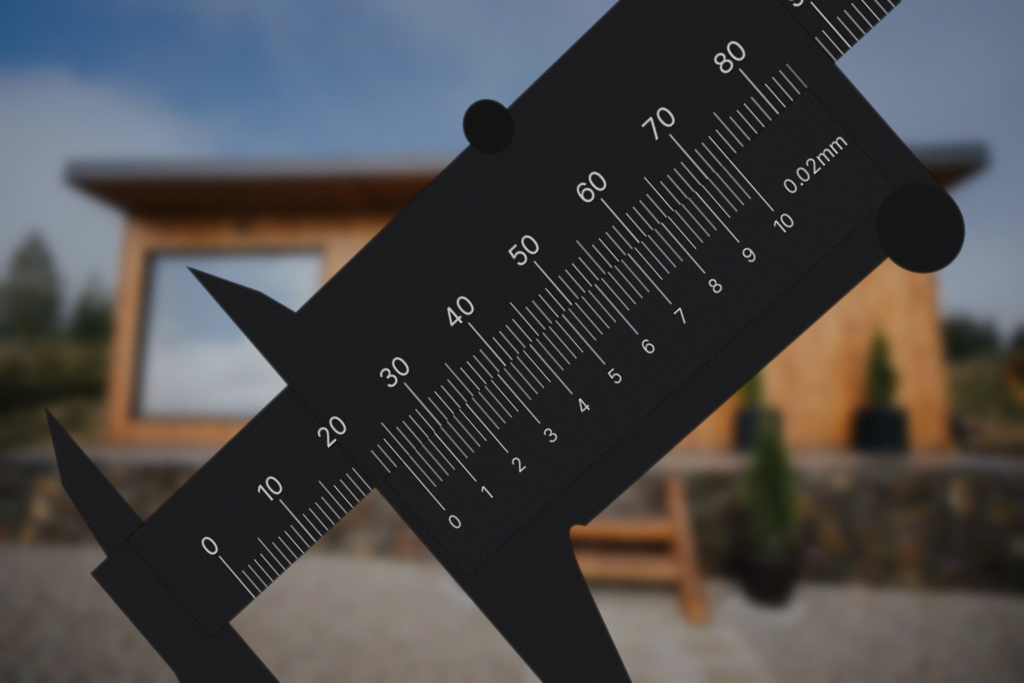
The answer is 24.0 mm
